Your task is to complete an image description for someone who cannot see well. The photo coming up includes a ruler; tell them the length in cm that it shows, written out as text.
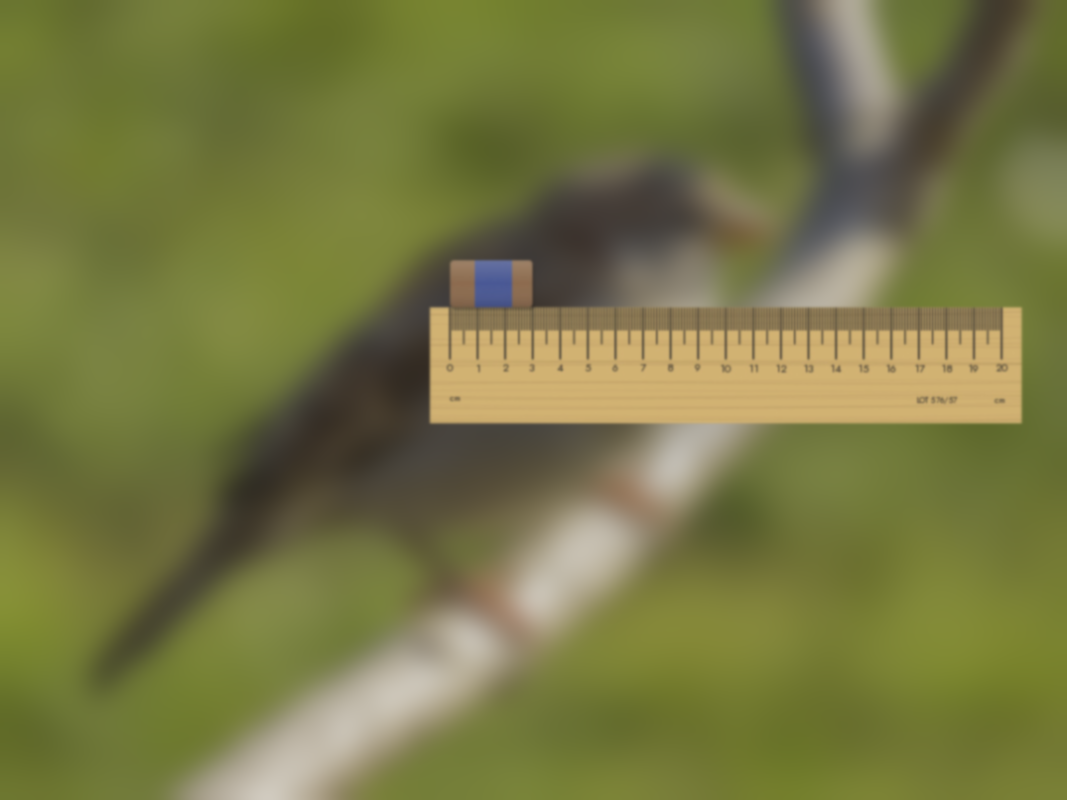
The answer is 3 cm
